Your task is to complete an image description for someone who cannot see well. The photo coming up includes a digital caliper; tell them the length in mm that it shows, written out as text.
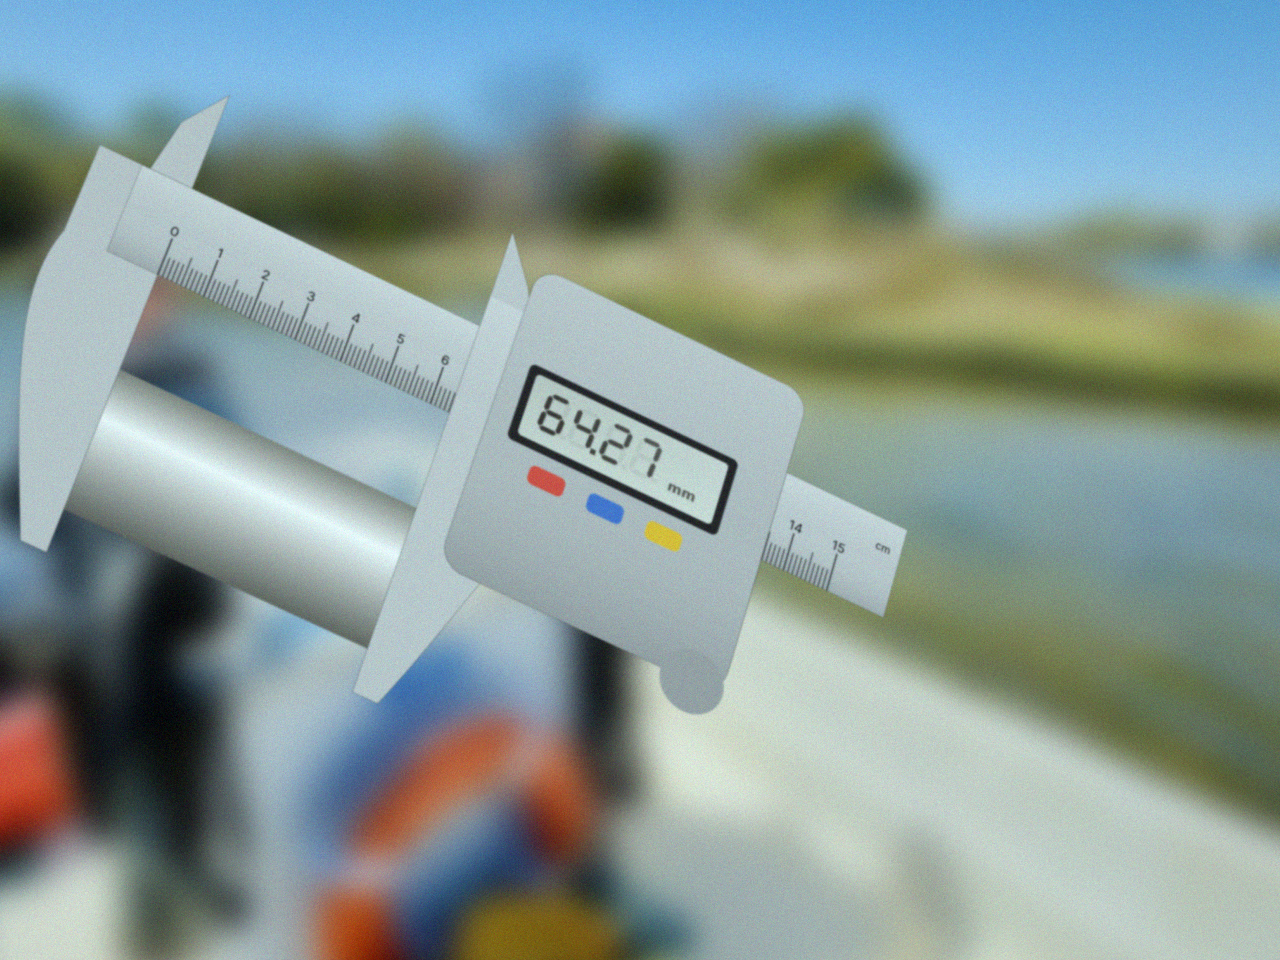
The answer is 64.27 mm
